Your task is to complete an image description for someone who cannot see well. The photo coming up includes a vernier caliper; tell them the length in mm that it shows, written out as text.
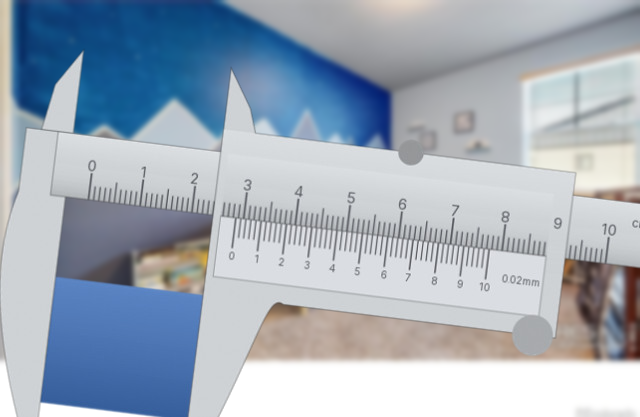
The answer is 28.5 mm
